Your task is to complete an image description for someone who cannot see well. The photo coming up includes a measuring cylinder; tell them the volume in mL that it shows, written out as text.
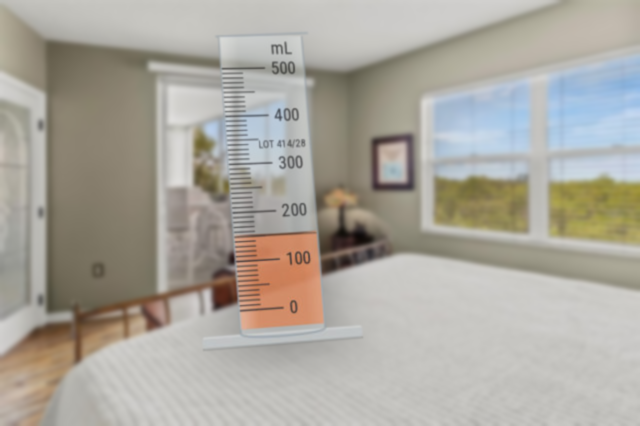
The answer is 150 mL
